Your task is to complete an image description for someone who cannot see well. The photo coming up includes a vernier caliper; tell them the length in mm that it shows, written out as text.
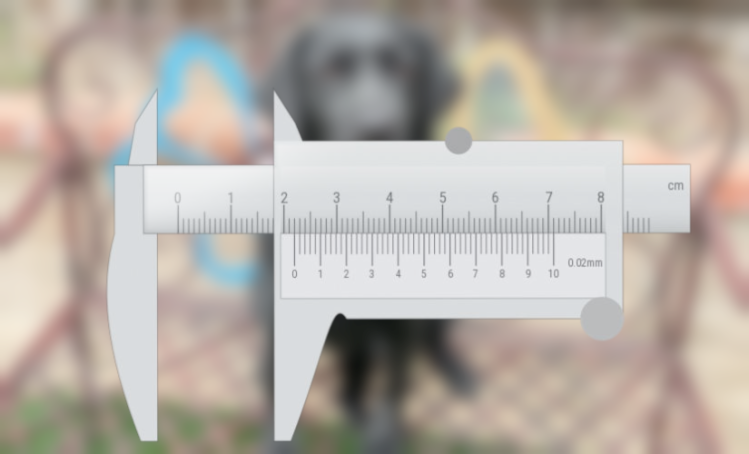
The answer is 22.0 mm
